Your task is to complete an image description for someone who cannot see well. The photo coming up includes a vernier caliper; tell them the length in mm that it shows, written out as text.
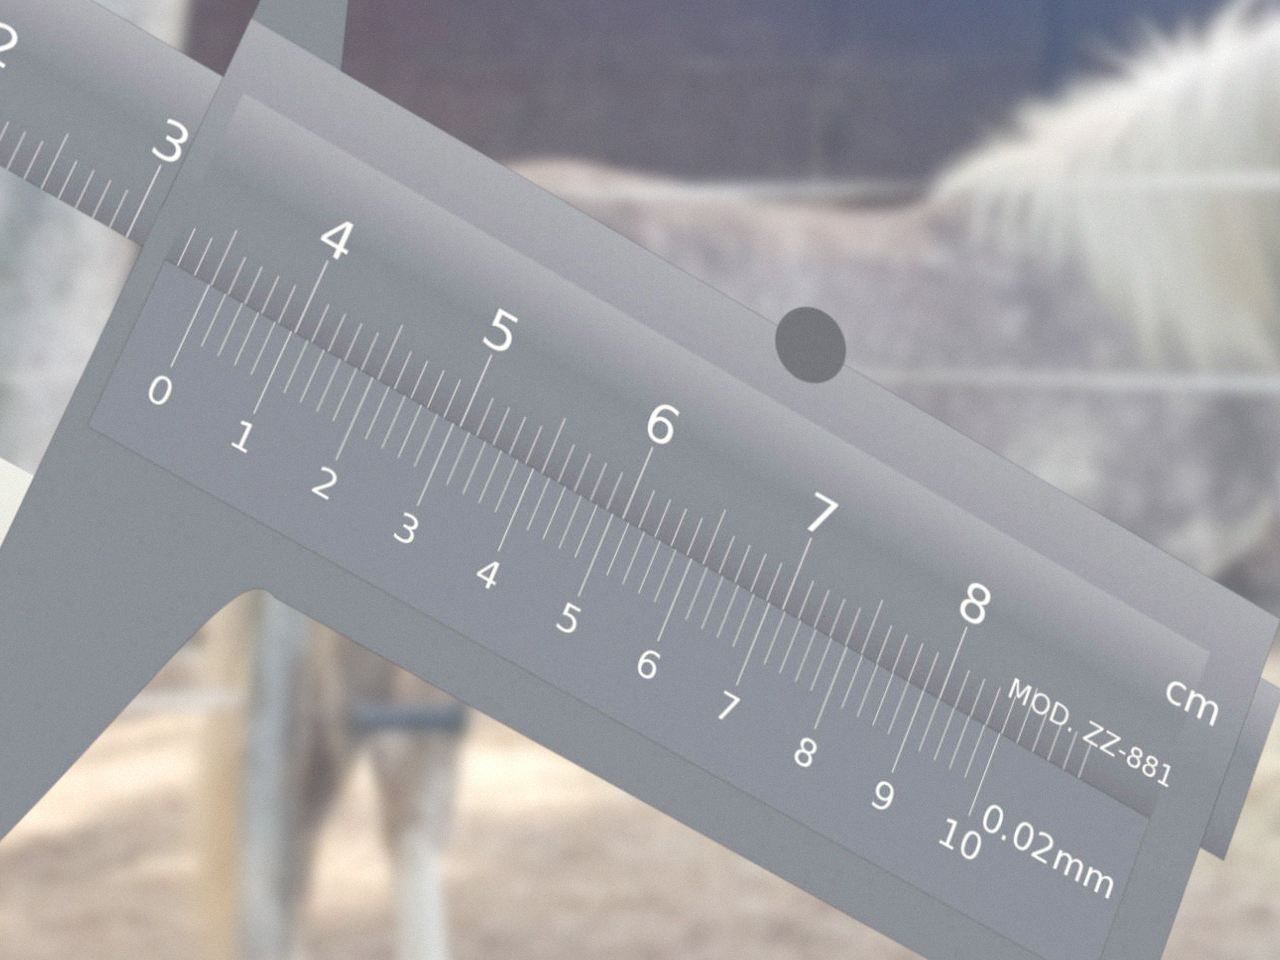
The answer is 34.9 mm
